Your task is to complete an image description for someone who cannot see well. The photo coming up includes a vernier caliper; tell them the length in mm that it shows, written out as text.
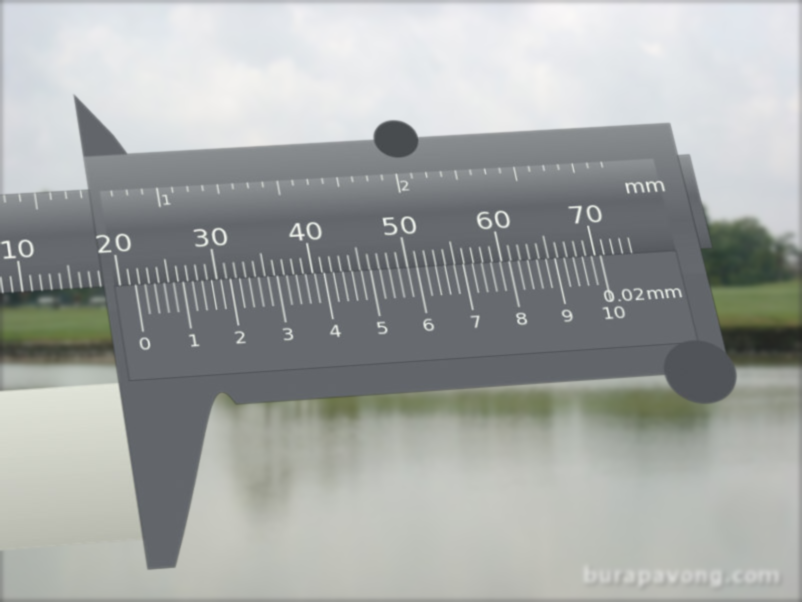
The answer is 21.6 mm
